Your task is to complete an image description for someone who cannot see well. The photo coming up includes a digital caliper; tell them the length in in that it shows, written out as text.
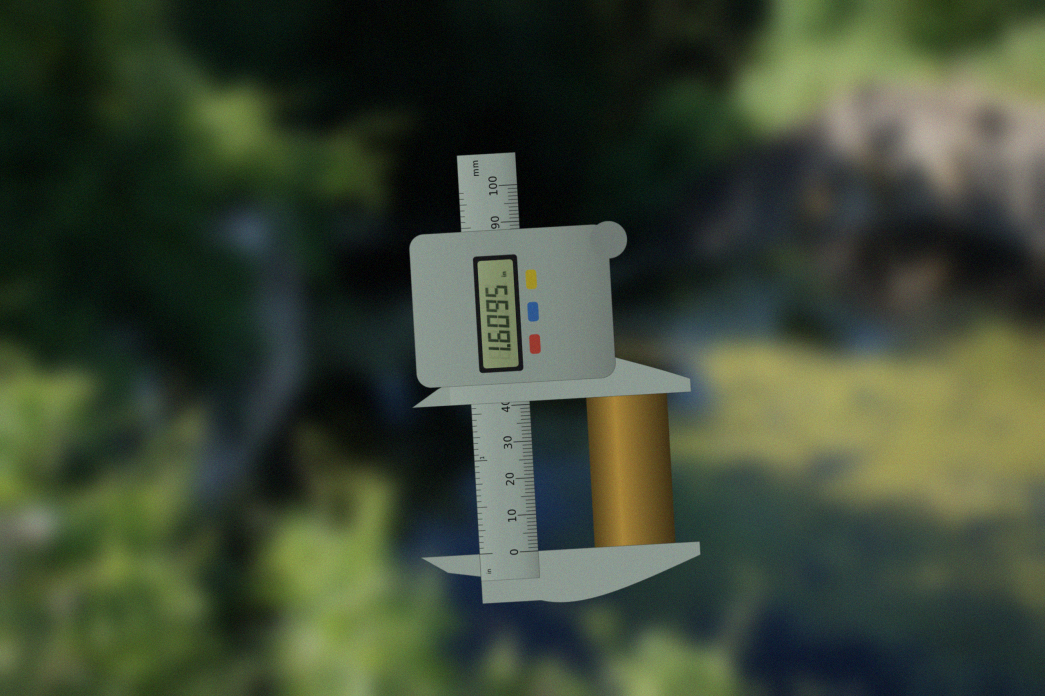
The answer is 1.6095 in
